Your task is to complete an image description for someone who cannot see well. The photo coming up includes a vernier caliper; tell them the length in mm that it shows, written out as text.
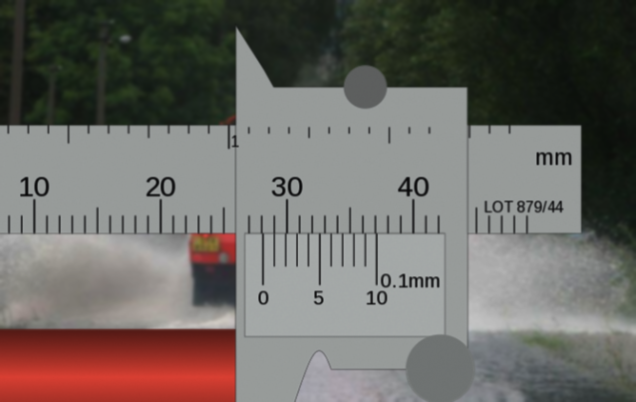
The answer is 28.1 mm
